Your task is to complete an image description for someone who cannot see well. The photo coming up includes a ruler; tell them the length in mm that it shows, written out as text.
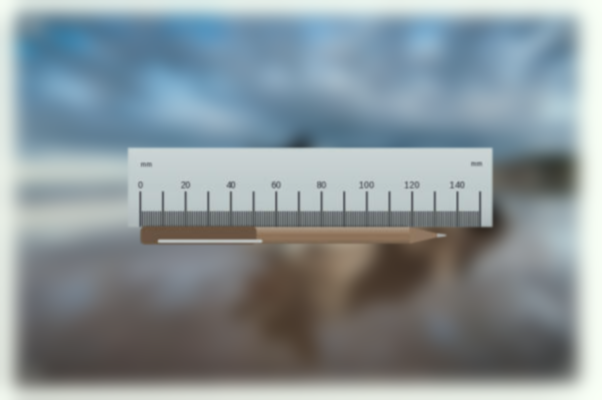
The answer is 135 mm
